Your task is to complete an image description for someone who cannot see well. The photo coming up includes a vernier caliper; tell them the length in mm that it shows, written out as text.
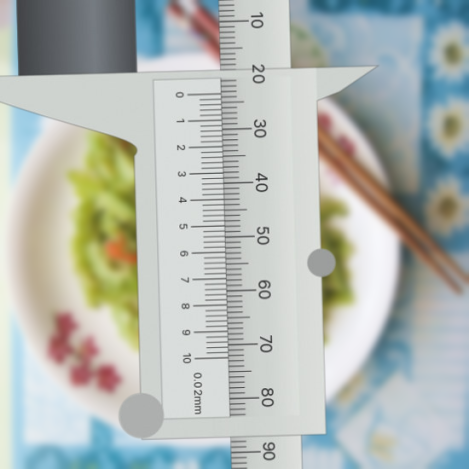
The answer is 23.4 mm
